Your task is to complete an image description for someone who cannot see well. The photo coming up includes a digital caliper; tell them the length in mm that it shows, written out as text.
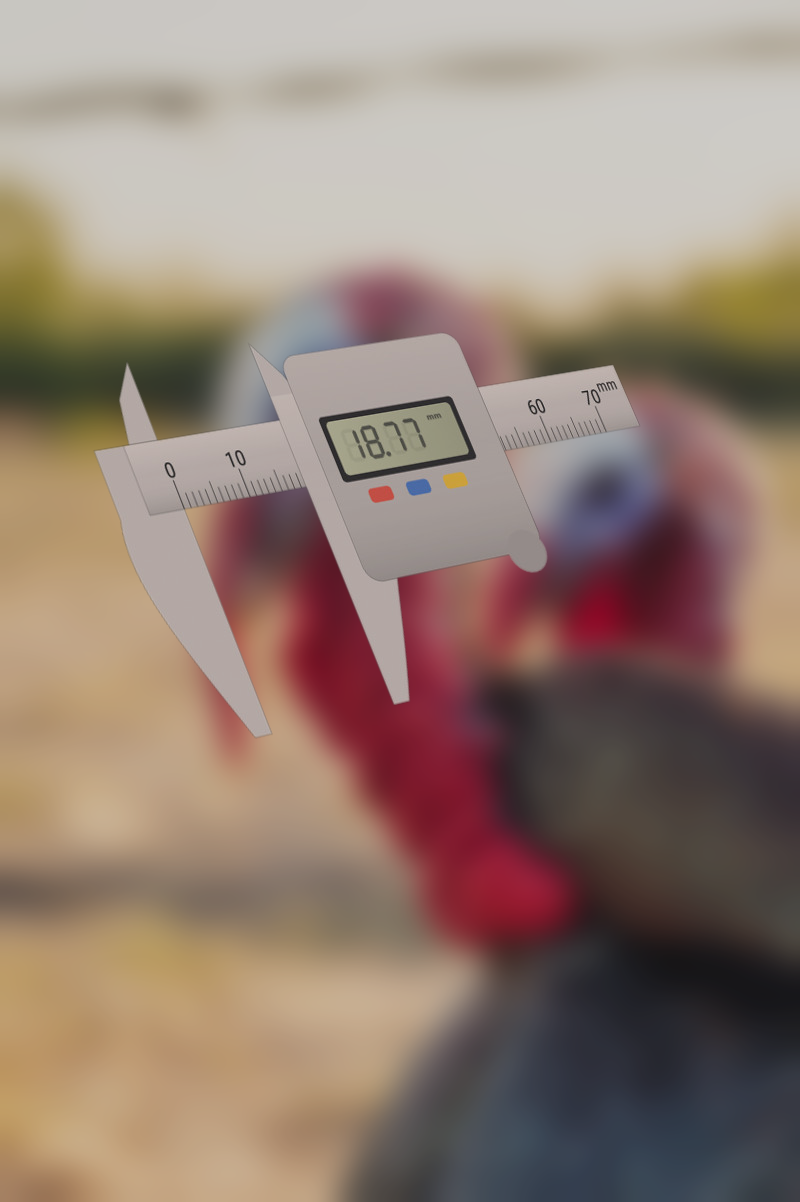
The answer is 18.77 mm
